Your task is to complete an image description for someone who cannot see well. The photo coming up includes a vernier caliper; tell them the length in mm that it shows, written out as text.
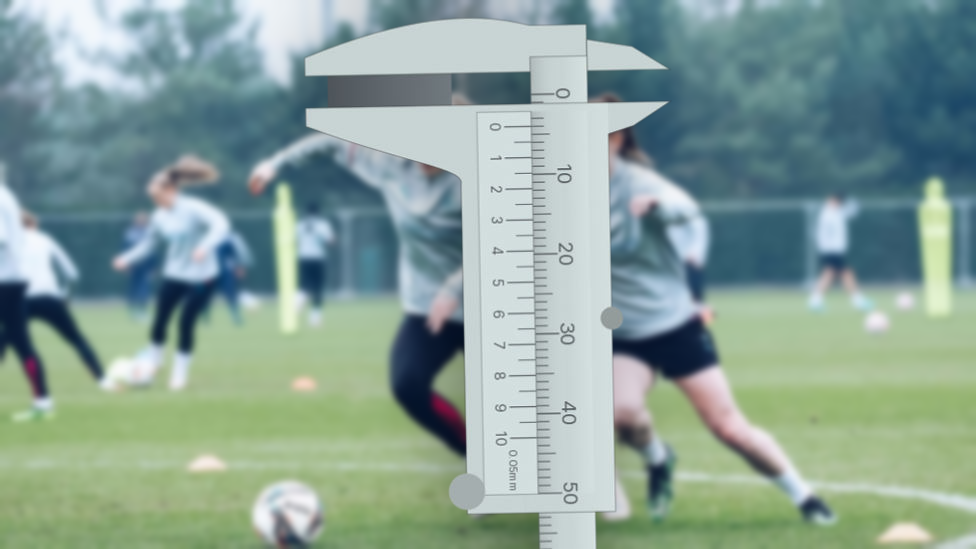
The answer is 4.0 mm
